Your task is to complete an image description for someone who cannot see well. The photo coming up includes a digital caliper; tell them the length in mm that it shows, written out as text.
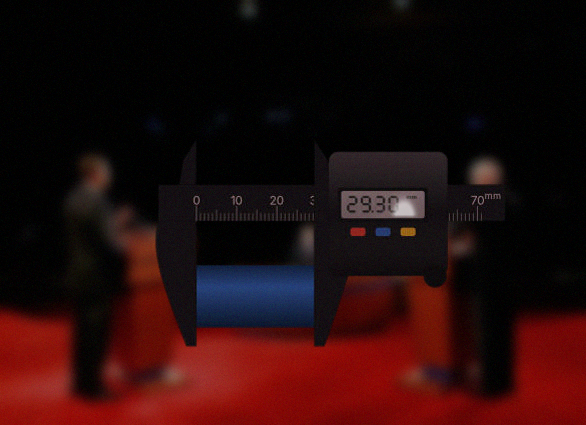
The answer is 29.30 mm
